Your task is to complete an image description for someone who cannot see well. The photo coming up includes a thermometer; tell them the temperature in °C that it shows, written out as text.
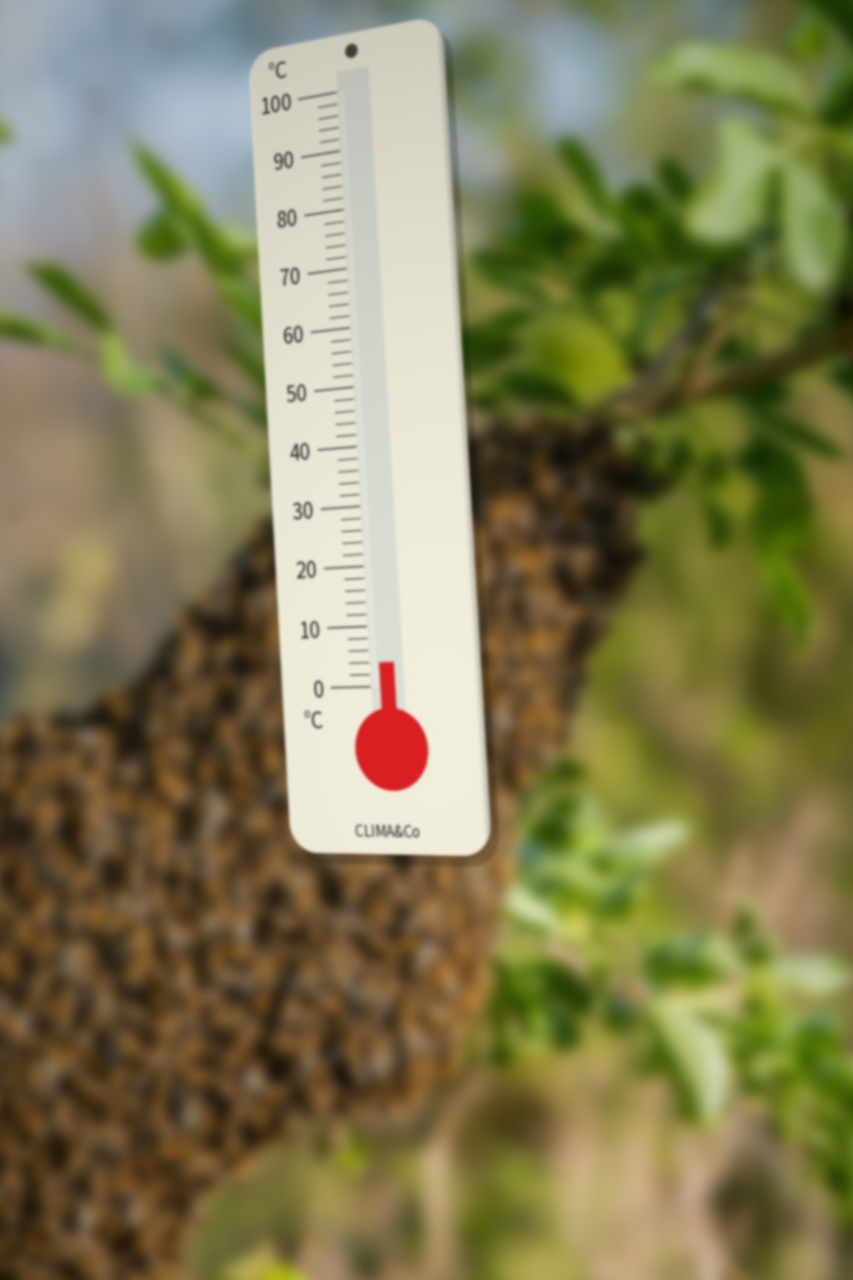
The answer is 4 °C
